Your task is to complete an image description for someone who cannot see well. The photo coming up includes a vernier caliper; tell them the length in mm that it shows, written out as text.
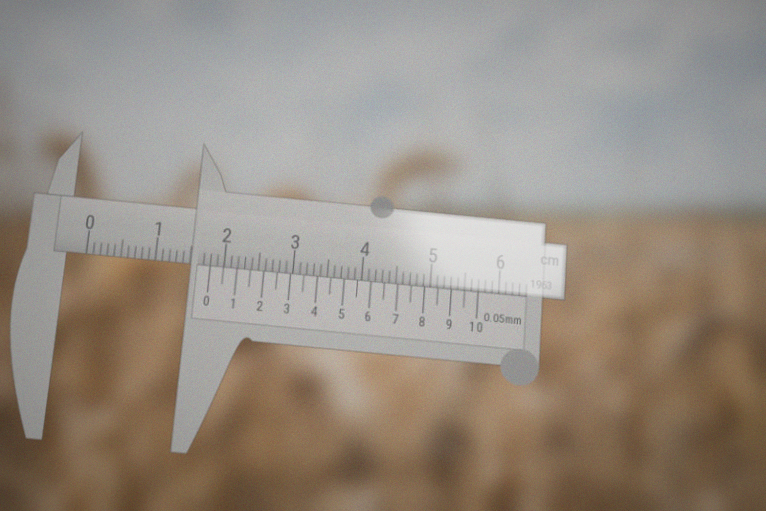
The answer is 18.0 mm
